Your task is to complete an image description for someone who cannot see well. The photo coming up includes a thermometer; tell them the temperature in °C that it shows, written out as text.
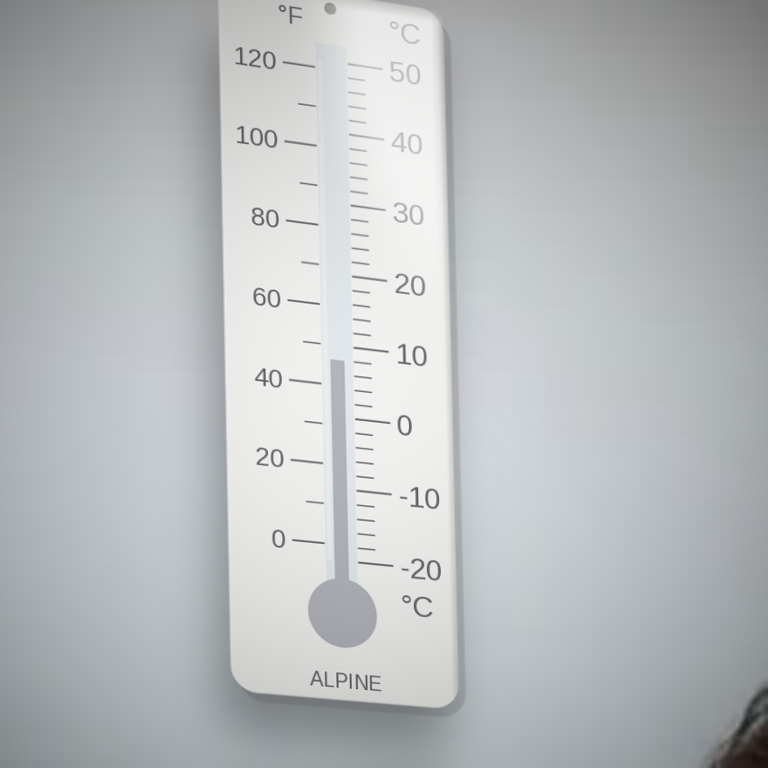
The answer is 8 °C
